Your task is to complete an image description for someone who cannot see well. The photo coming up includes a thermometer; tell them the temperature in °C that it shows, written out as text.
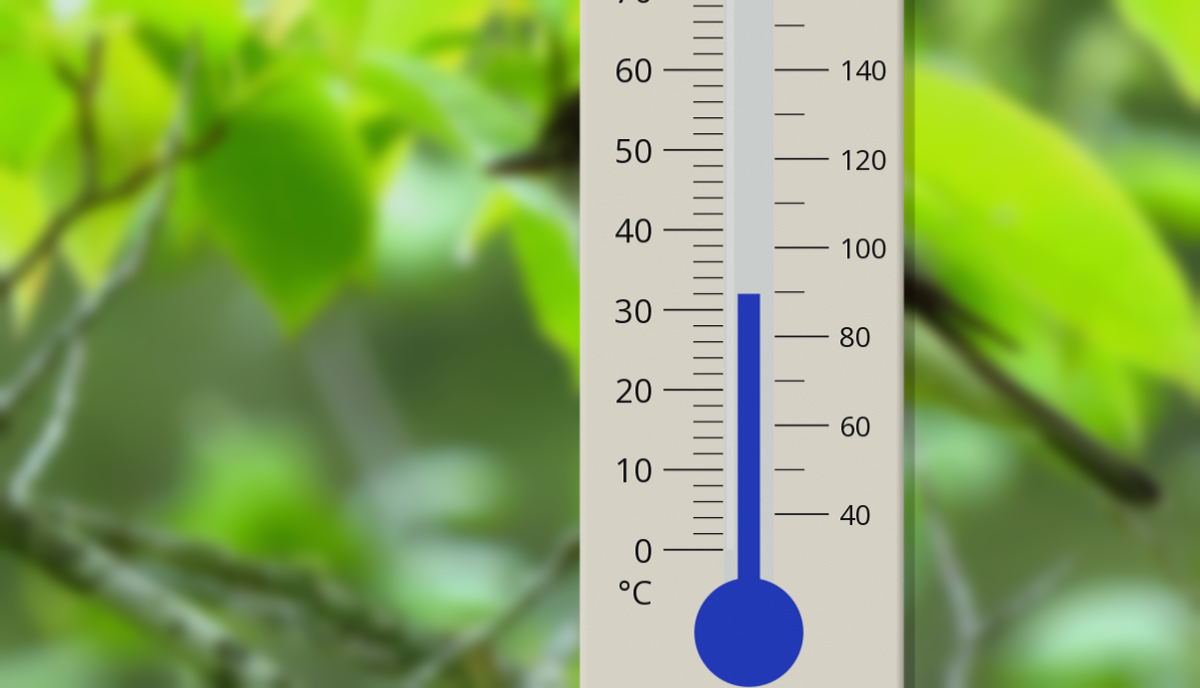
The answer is 32 °C
